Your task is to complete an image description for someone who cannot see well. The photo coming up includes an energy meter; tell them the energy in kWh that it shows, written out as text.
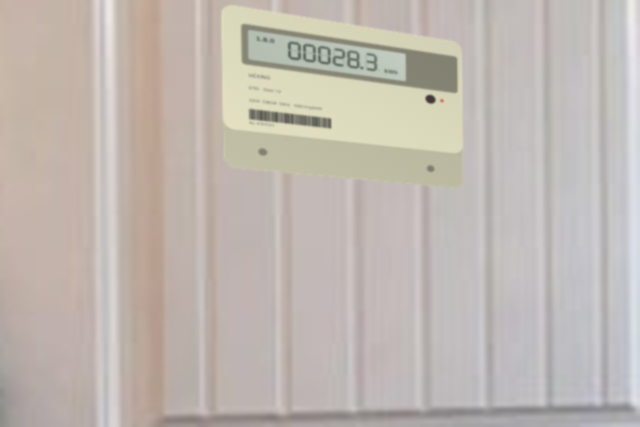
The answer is 28.3 kWh
